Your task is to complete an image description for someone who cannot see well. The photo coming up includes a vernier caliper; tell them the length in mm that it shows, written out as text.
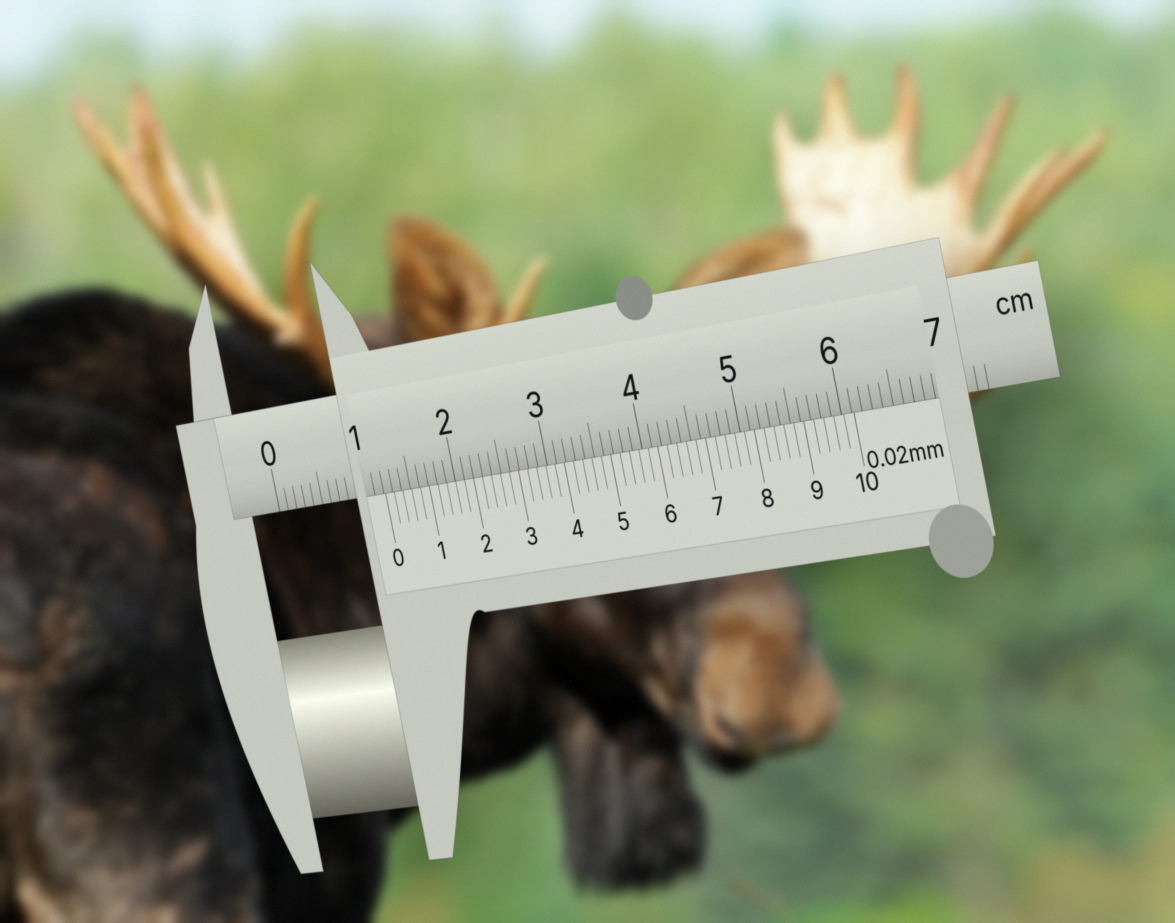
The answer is 12.2 mm
